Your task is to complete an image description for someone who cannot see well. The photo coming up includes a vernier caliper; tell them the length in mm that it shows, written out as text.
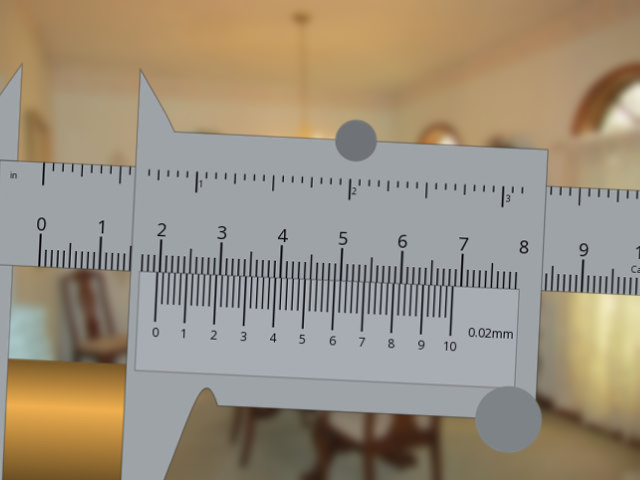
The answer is 19.6 mm
